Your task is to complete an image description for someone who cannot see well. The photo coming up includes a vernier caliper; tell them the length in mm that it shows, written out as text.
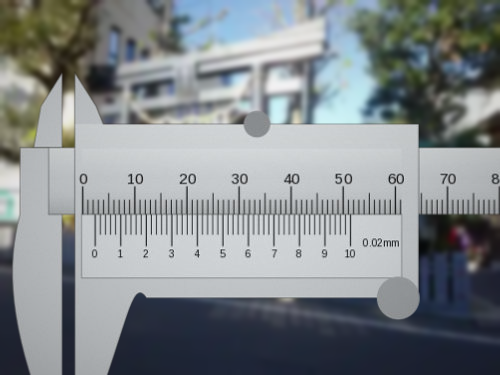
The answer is 2.4 mm
